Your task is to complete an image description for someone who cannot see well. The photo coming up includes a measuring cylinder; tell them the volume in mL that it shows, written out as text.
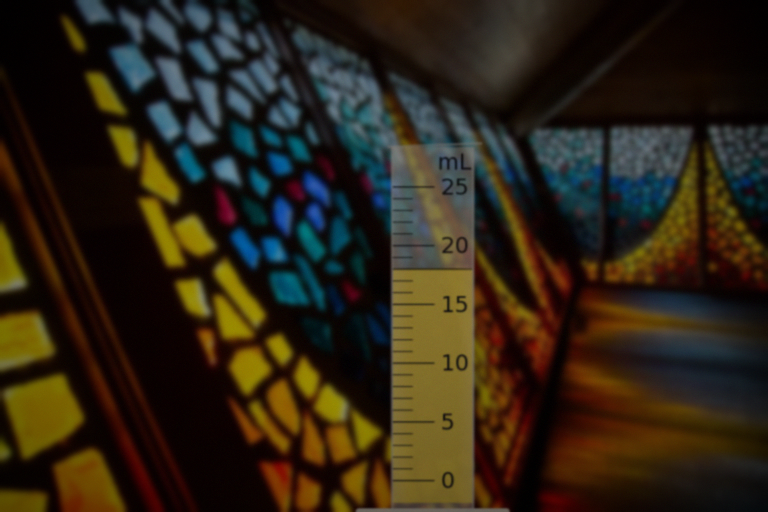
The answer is 18 mL
